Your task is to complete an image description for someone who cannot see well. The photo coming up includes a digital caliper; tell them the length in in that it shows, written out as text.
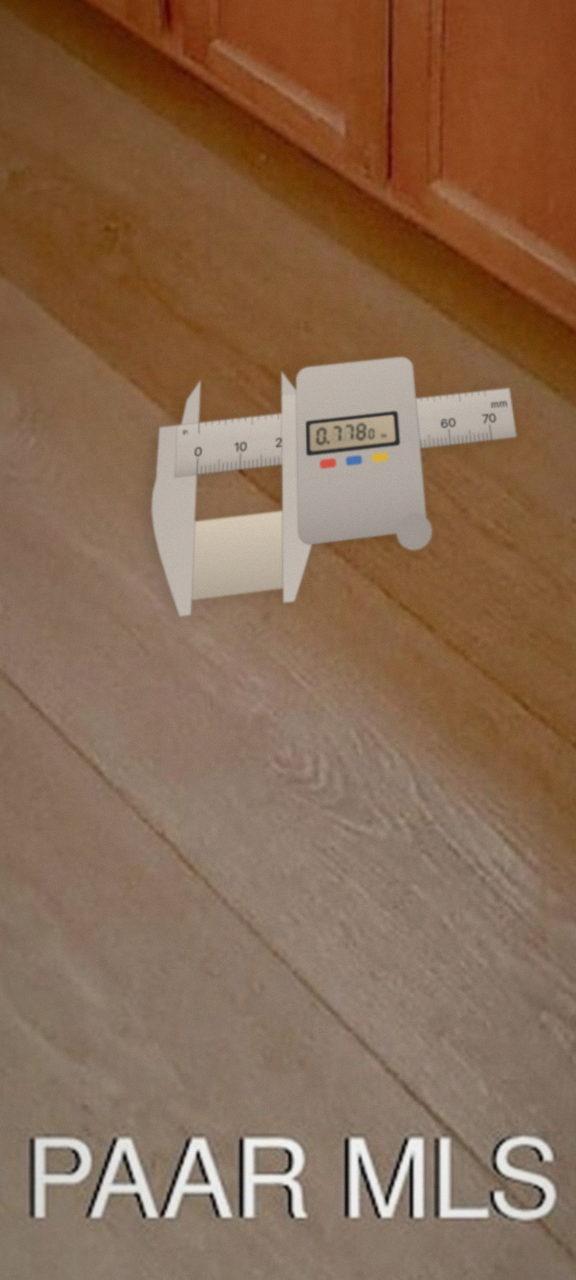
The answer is 0.7780 in
